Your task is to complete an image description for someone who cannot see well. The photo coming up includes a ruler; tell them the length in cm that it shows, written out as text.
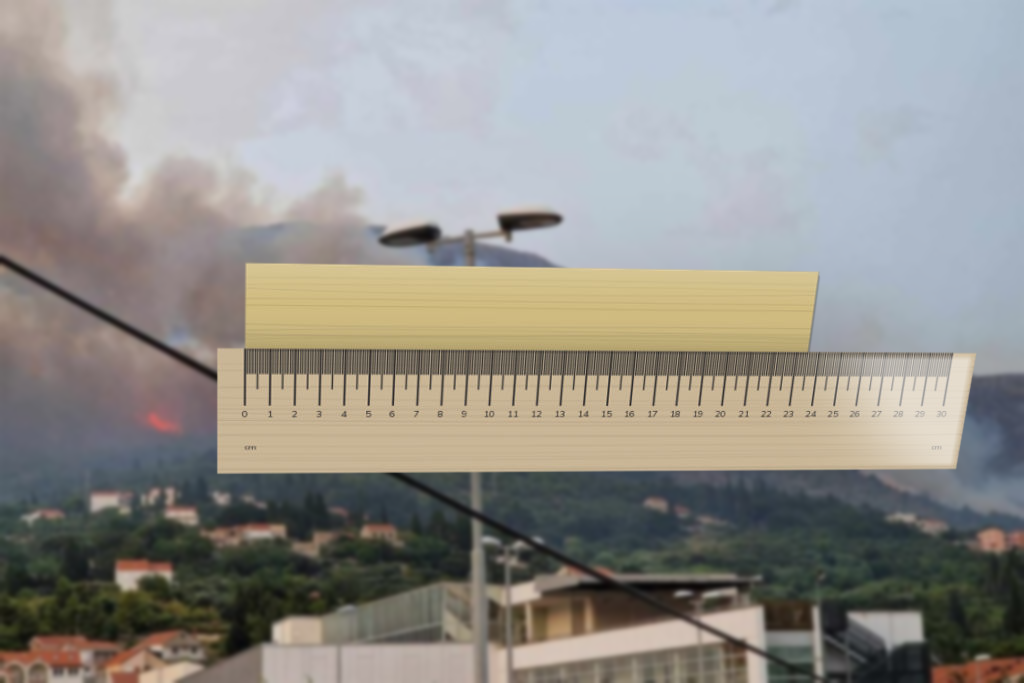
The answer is 23.5 cm
